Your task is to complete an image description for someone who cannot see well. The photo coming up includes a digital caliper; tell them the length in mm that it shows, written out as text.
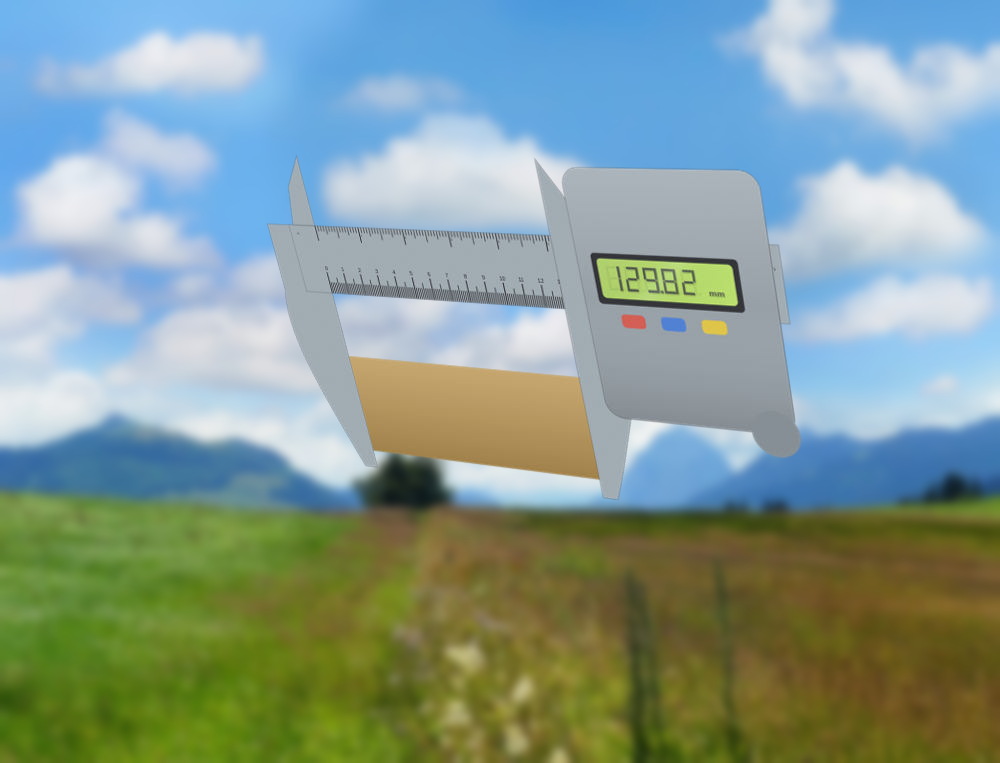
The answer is 129.82 mm
